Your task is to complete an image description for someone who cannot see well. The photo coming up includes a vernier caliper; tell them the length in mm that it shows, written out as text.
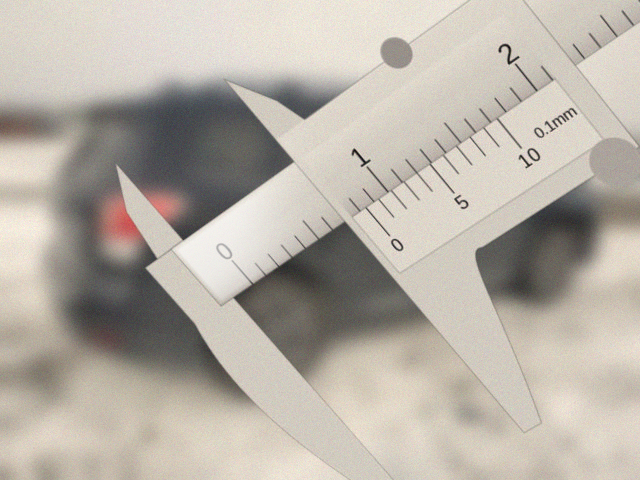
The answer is 8.4 mm
